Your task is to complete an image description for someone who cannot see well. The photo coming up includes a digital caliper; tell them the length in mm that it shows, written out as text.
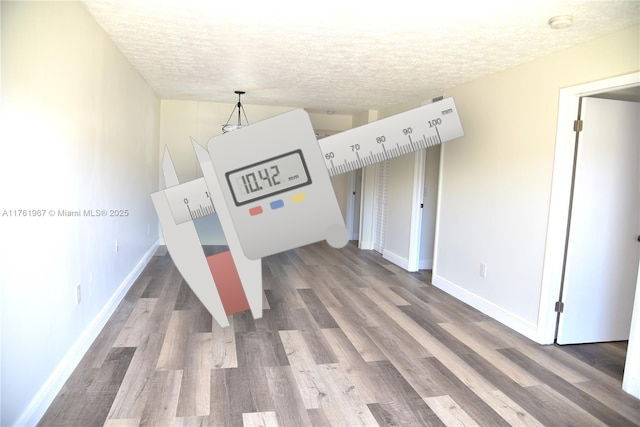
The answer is 10.42 mm
